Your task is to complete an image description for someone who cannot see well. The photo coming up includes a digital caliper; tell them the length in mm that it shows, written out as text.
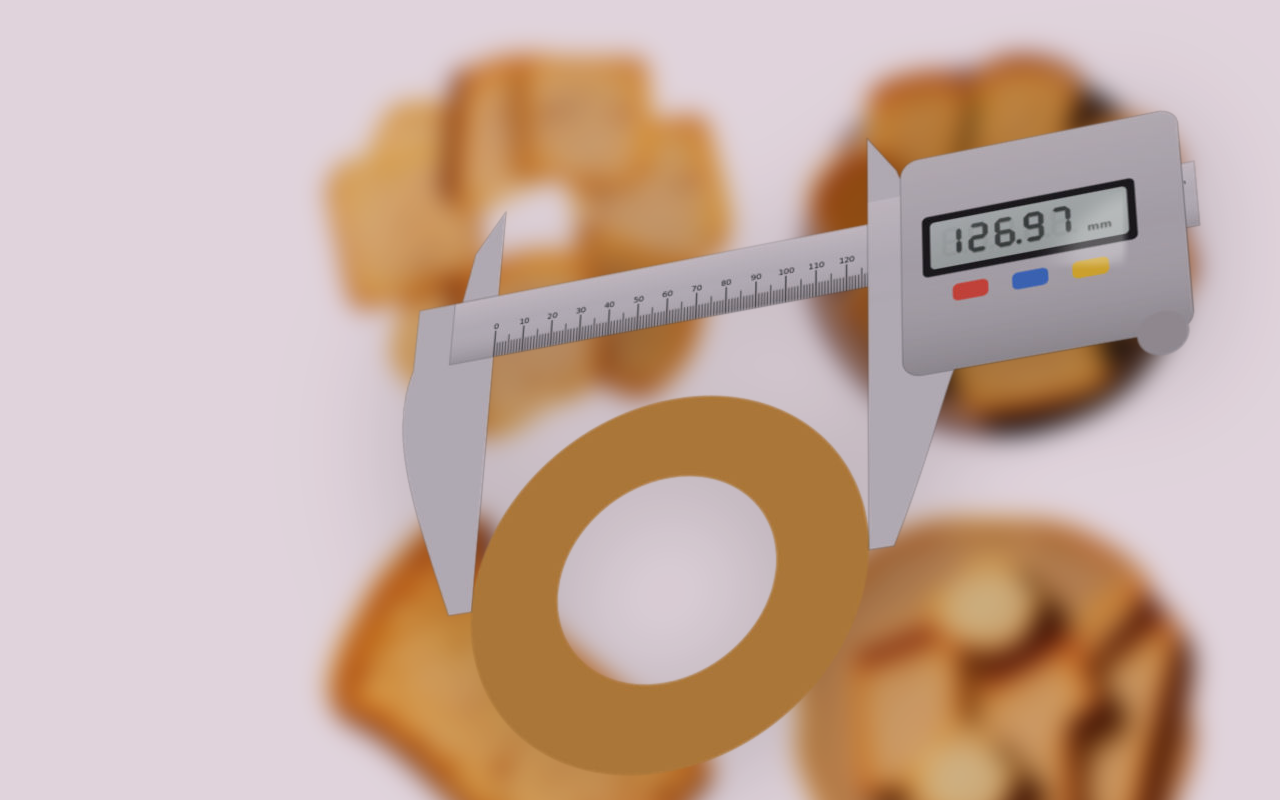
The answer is 126.97 mm
